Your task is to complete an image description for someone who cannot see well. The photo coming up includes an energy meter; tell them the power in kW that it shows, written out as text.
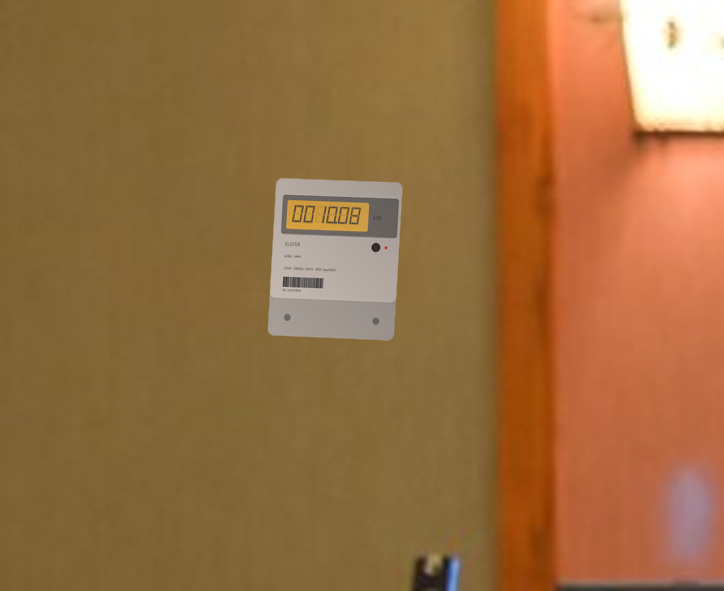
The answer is 10.08 kW
